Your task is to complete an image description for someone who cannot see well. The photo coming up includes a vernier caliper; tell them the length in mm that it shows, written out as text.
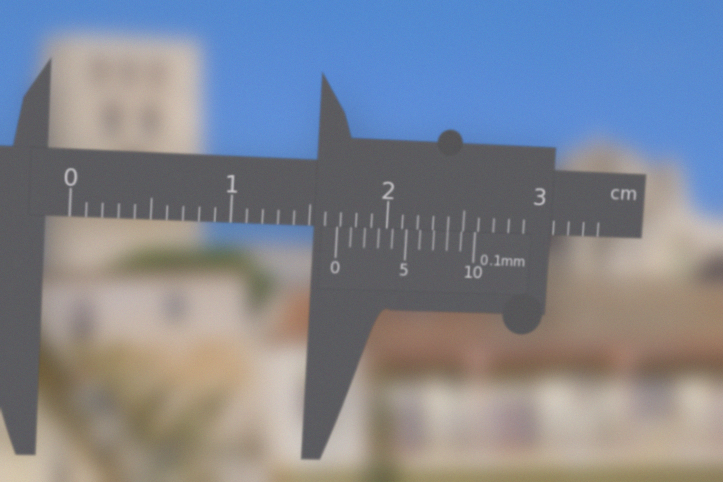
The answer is 16.8 mm
